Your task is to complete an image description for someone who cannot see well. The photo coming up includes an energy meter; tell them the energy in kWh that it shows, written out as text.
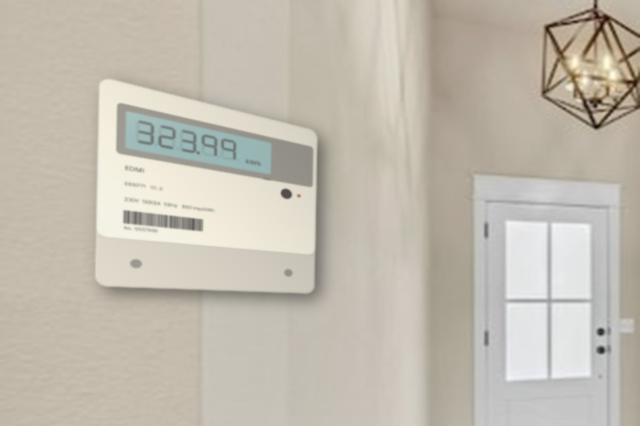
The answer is 323.99 kWh
